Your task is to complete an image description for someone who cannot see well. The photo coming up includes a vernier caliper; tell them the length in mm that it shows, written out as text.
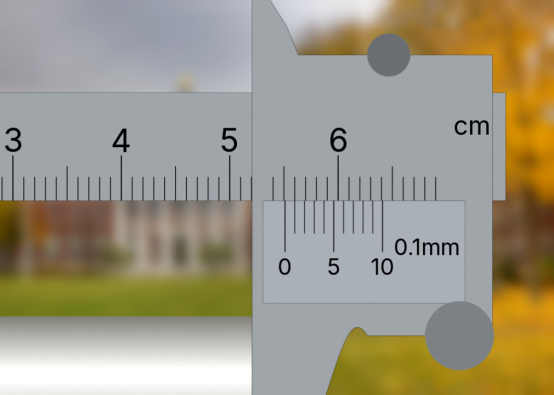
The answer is 55.1 mm
